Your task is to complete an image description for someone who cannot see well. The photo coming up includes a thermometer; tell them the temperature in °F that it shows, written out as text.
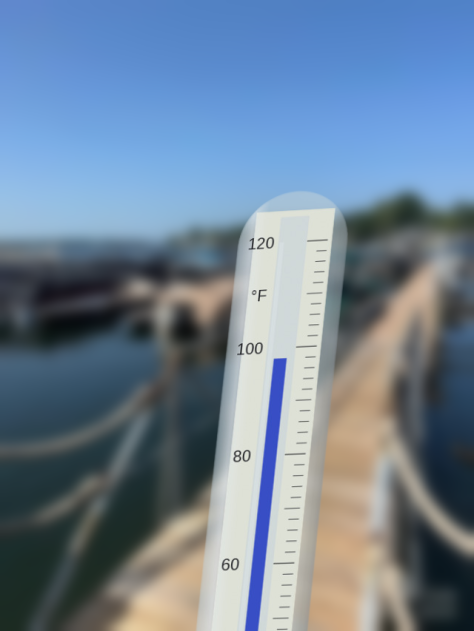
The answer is 98 °F
